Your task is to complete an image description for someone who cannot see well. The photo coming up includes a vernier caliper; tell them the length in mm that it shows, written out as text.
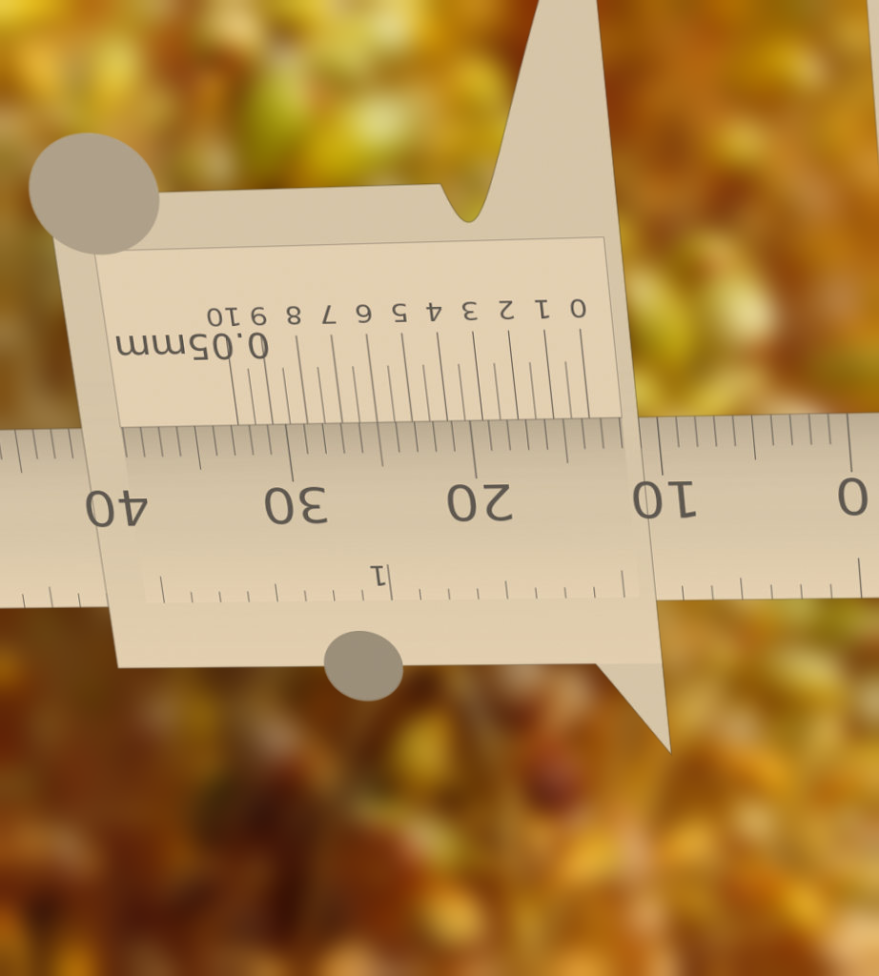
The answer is 13.6 mm
